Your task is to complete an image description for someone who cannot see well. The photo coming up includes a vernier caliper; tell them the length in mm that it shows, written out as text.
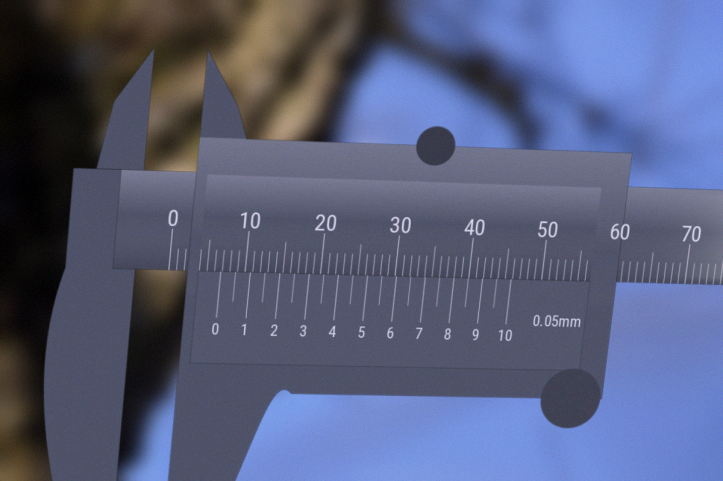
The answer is 6.8 mm
